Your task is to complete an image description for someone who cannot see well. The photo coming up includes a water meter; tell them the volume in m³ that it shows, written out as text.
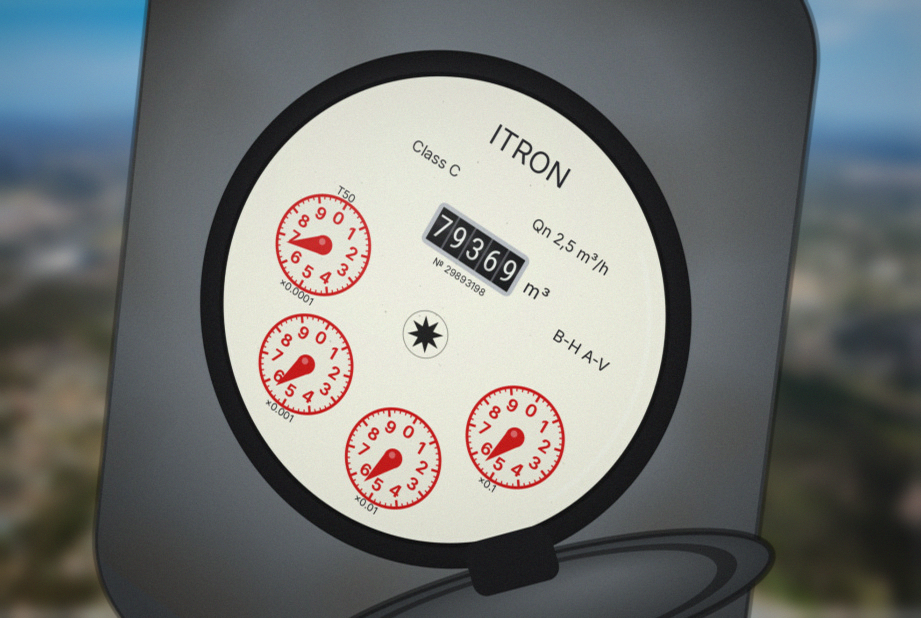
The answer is 79369.5556 m³
